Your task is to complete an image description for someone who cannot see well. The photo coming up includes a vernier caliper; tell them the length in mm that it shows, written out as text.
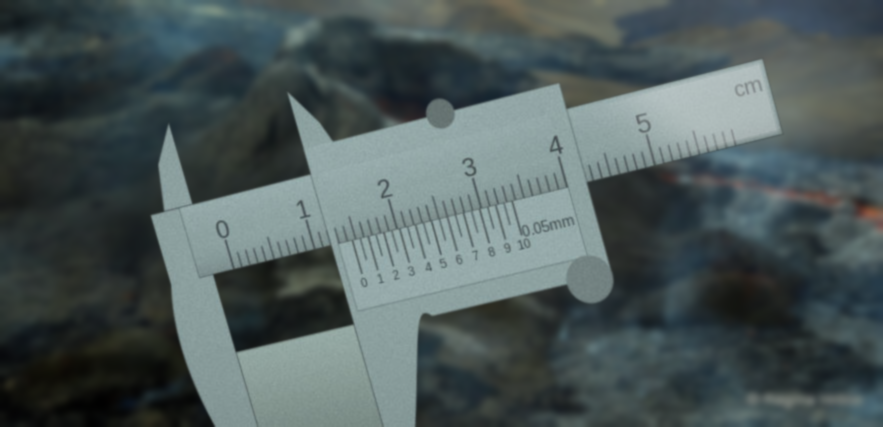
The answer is 14.6 mm
